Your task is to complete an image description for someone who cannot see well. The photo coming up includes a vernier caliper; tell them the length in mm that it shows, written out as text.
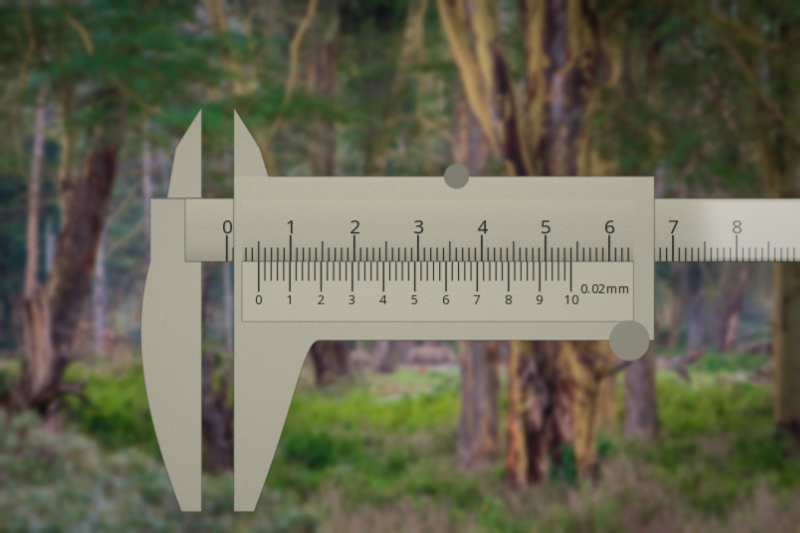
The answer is 5.0 mm
